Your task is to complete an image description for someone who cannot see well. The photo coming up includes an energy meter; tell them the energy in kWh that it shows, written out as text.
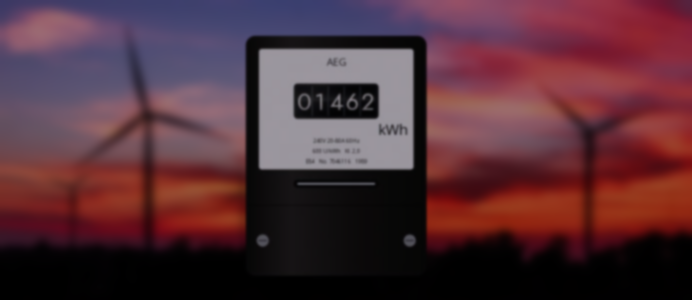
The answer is 1462 kWh
